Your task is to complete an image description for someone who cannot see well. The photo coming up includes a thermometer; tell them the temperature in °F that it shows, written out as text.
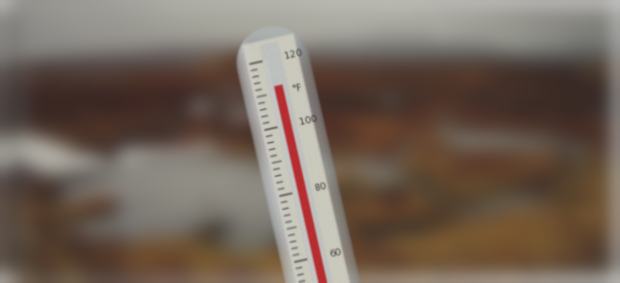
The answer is 112 °F
